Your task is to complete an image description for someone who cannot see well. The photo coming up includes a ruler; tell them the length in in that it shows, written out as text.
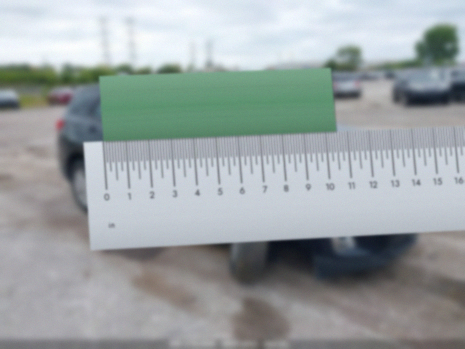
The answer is 10.5 in
